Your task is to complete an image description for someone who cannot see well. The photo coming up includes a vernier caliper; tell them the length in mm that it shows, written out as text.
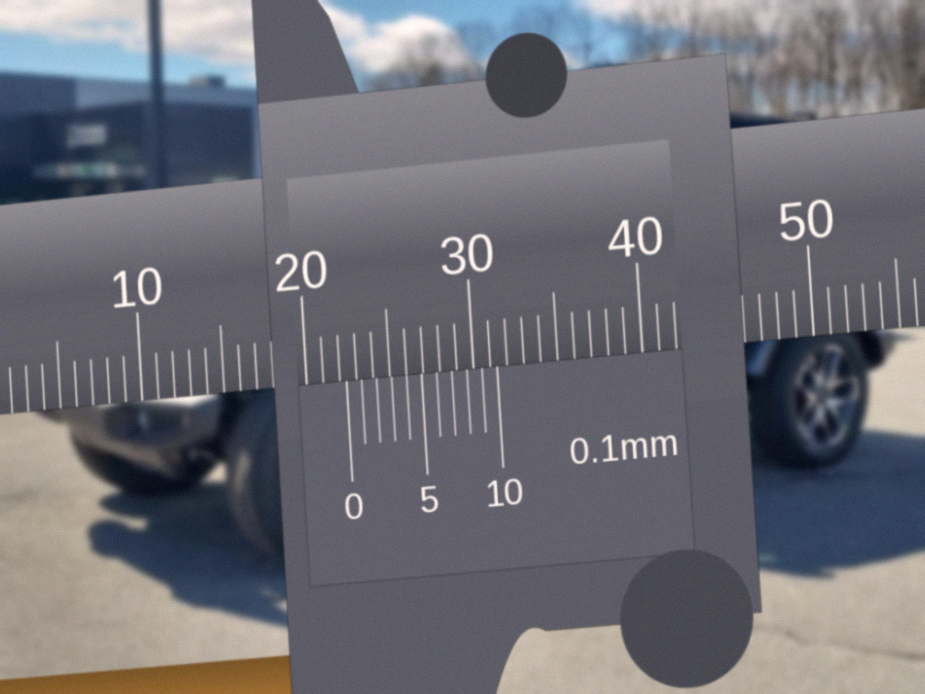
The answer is 22.4 mm
